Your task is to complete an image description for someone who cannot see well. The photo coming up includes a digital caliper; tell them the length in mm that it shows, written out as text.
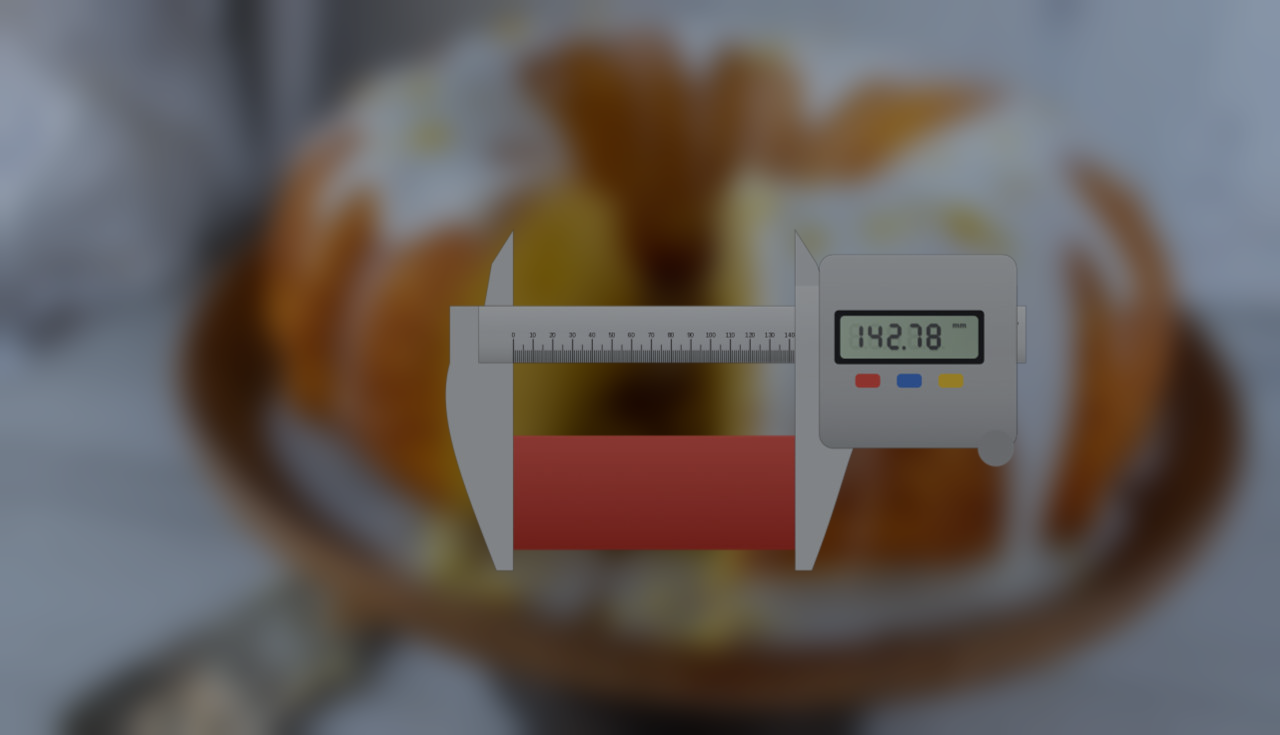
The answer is 142.78 mm
